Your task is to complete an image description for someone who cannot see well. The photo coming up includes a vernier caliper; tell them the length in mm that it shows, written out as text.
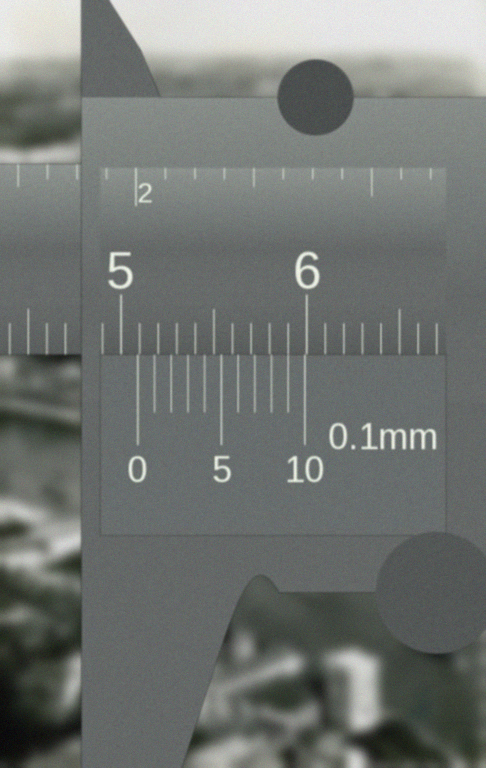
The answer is 50.9 mm
